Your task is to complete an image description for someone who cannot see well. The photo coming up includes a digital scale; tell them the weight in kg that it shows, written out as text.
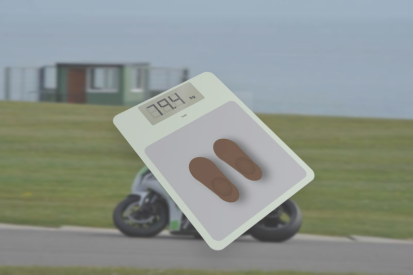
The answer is 79.4 kg
